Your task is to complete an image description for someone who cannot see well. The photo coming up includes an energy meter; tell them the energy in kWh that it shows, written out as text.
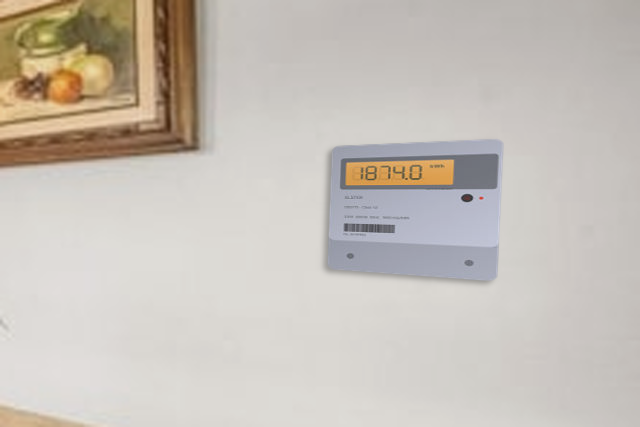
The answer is 1874.0 kWh
